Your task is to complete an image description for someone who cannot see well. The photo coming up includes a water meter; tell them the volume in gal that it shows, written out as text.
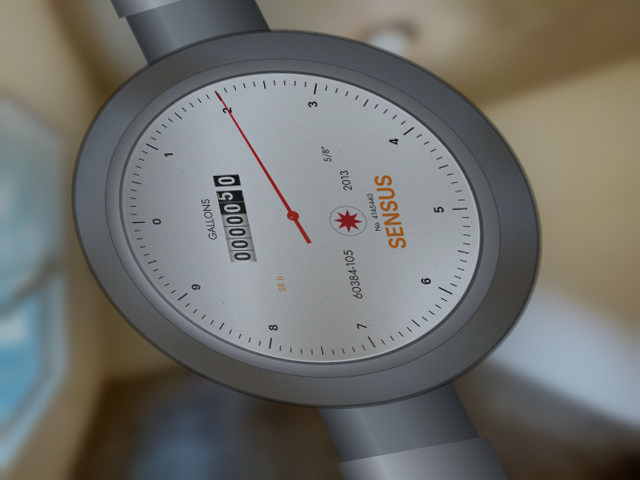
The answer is 52.0 gal
